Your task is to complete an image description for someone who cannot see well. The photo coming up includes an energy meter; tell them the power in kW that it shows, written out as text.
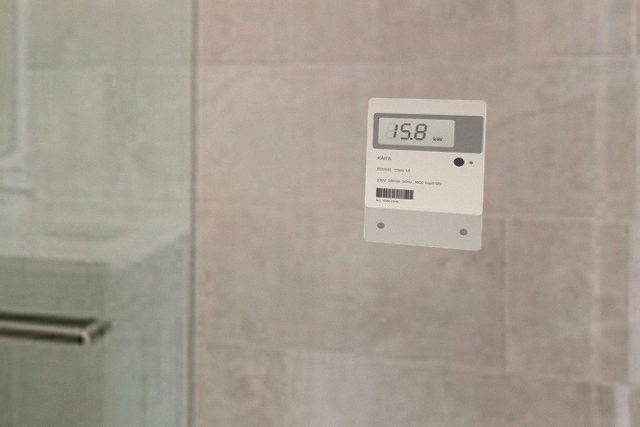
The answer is 15.8 kW
